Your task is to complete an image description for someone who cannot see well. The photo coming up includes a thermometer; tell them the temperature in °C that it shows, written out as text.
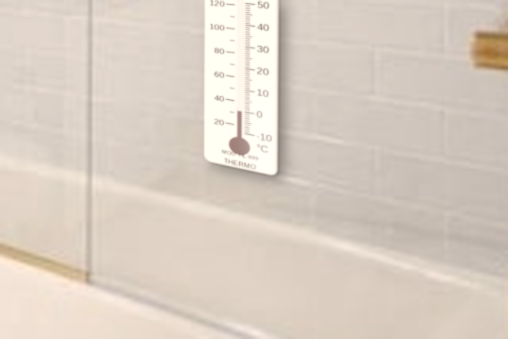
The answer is 0 °C
